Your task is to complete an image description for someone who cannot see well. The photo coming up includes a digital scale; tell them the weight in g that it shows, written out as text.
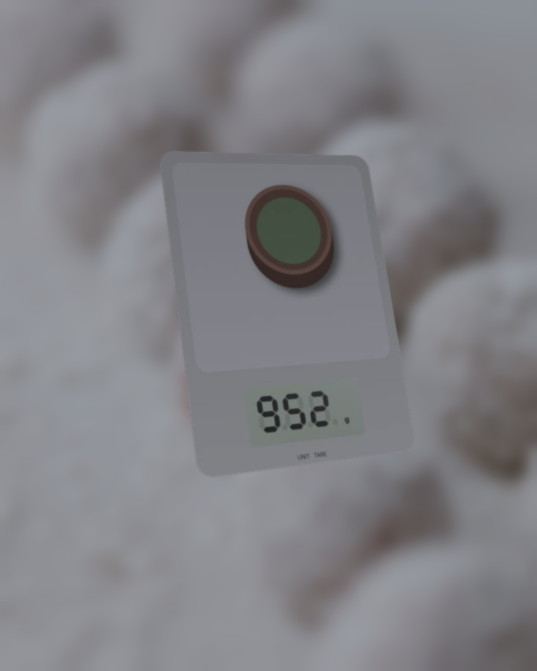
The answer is 952 g
